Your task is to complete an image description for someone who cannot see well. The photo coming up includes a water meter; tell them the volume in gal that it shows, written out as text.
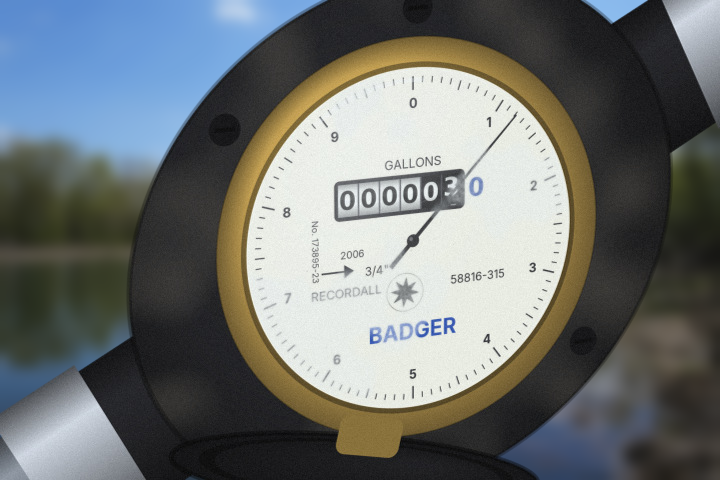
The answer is 31.2 gal
